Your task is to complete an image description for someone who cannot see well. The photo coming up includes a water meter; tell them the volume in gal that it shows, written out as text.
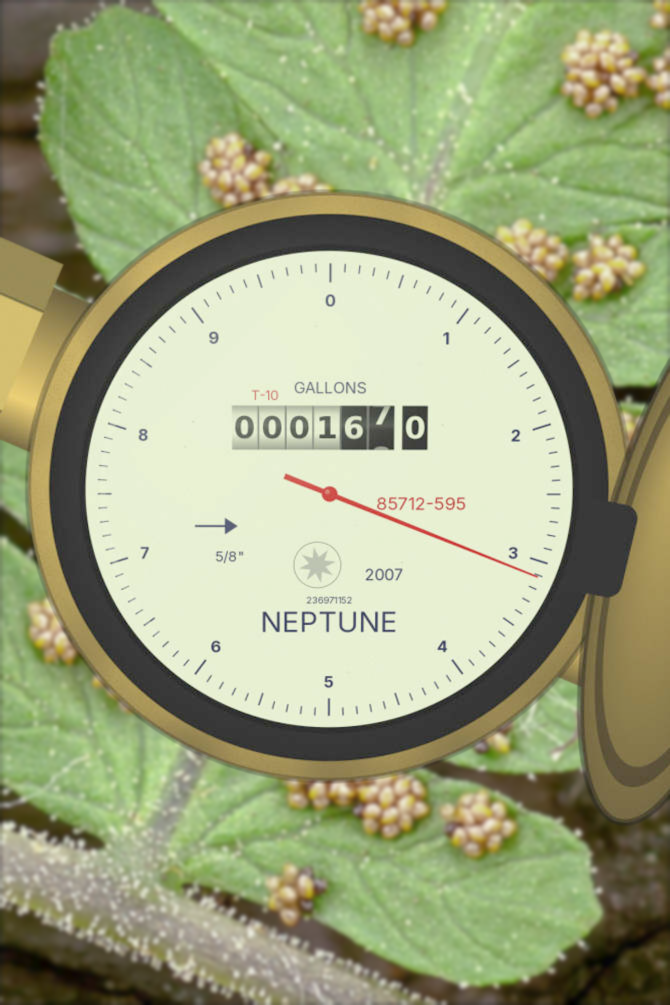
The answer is 1673.1 gal
